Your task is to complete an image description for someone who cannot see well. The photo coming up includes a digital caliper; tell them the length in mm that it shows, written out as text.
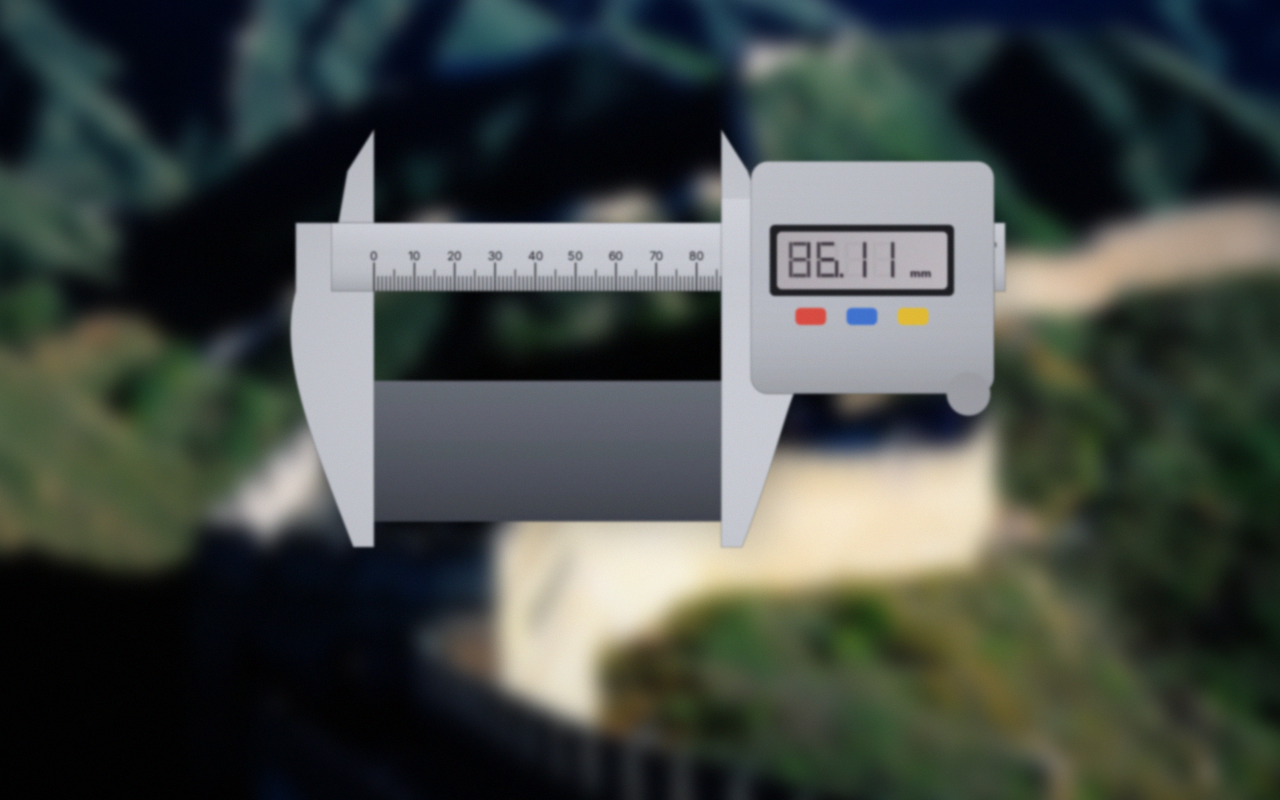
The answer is 86.11 mm
